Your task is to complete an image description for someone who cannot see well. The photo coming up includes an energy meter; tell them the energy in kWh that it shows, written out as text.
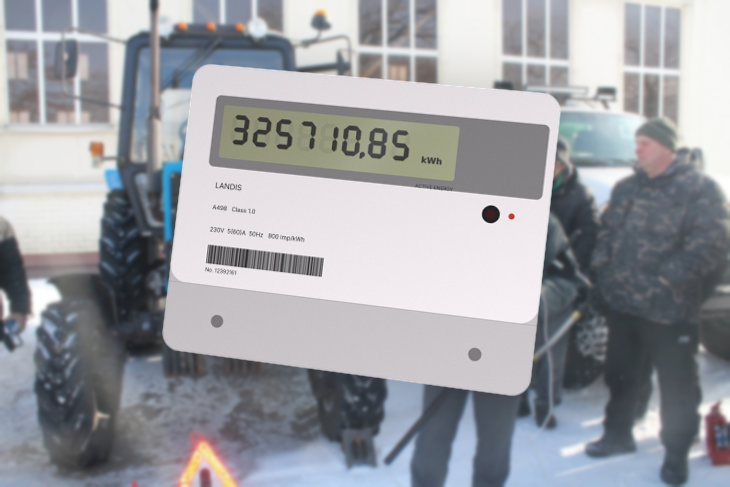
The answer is 325710.85 kWh
